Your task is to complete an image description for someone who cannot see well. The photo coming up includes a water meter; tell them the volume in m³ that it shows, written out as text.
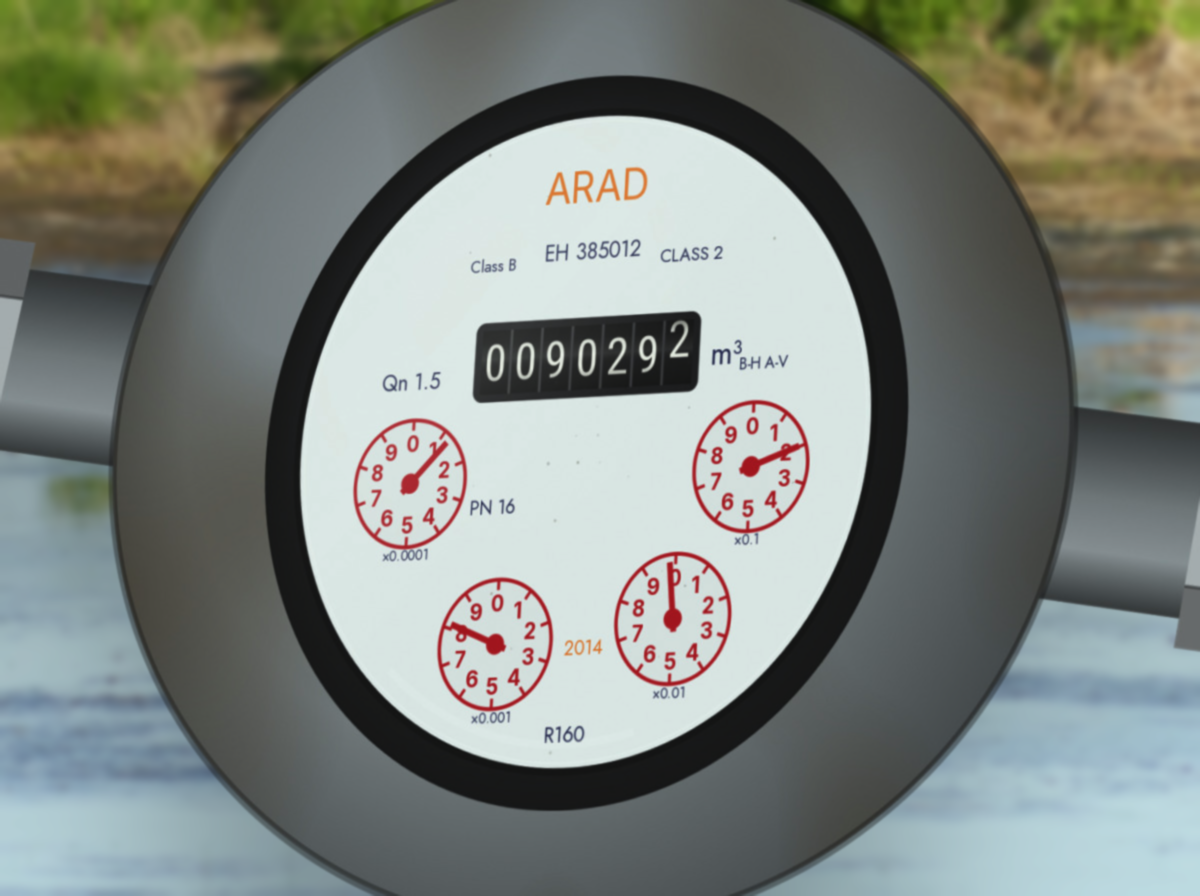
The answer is 90292.1981 m³
